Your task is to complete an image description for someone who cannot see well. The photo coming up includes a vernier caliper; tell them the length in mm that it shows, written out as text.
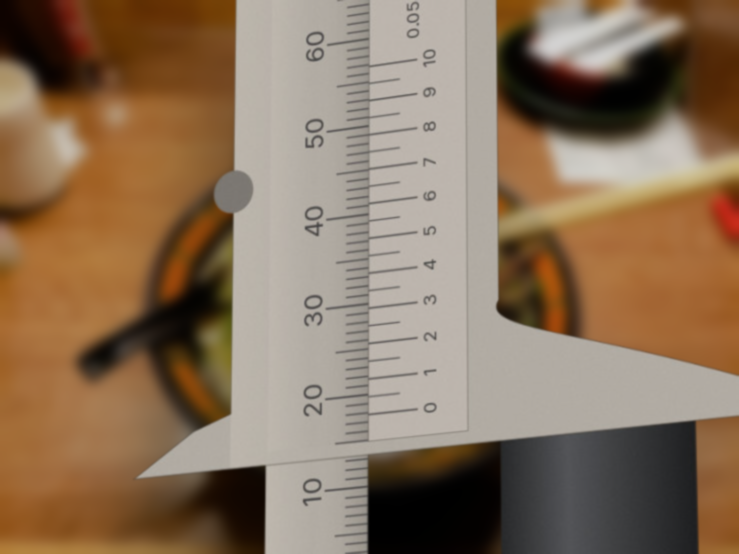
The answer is 17.8 mm
